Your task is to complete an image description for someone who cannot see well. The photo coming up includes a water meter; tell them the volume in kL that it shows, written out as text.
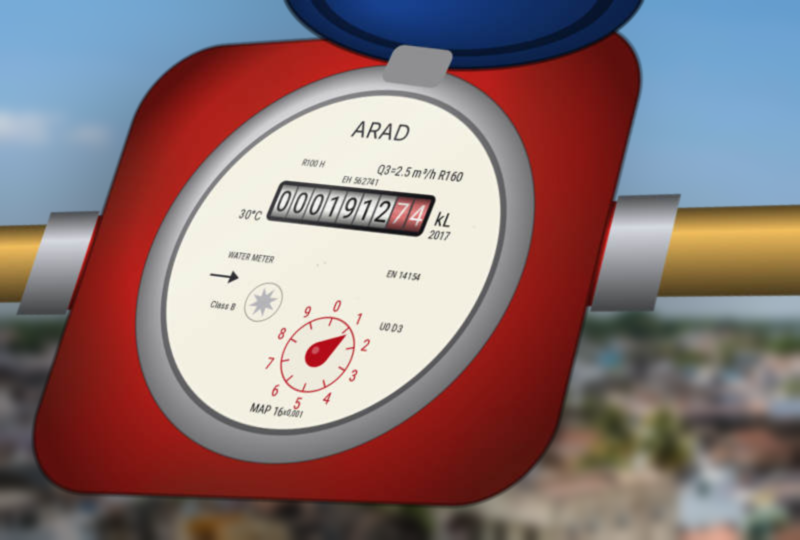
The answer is 1912.741 kL
